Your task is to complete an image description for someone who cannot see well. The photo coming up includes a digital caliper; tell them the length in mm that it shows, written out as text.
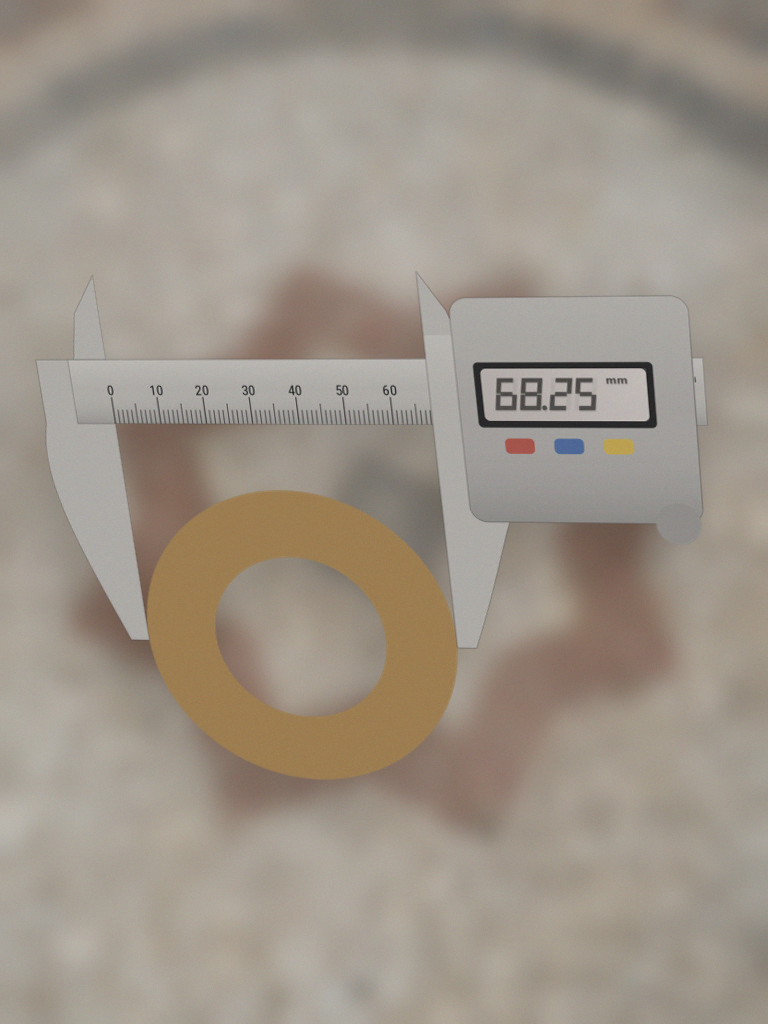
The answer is 68.25 mm
